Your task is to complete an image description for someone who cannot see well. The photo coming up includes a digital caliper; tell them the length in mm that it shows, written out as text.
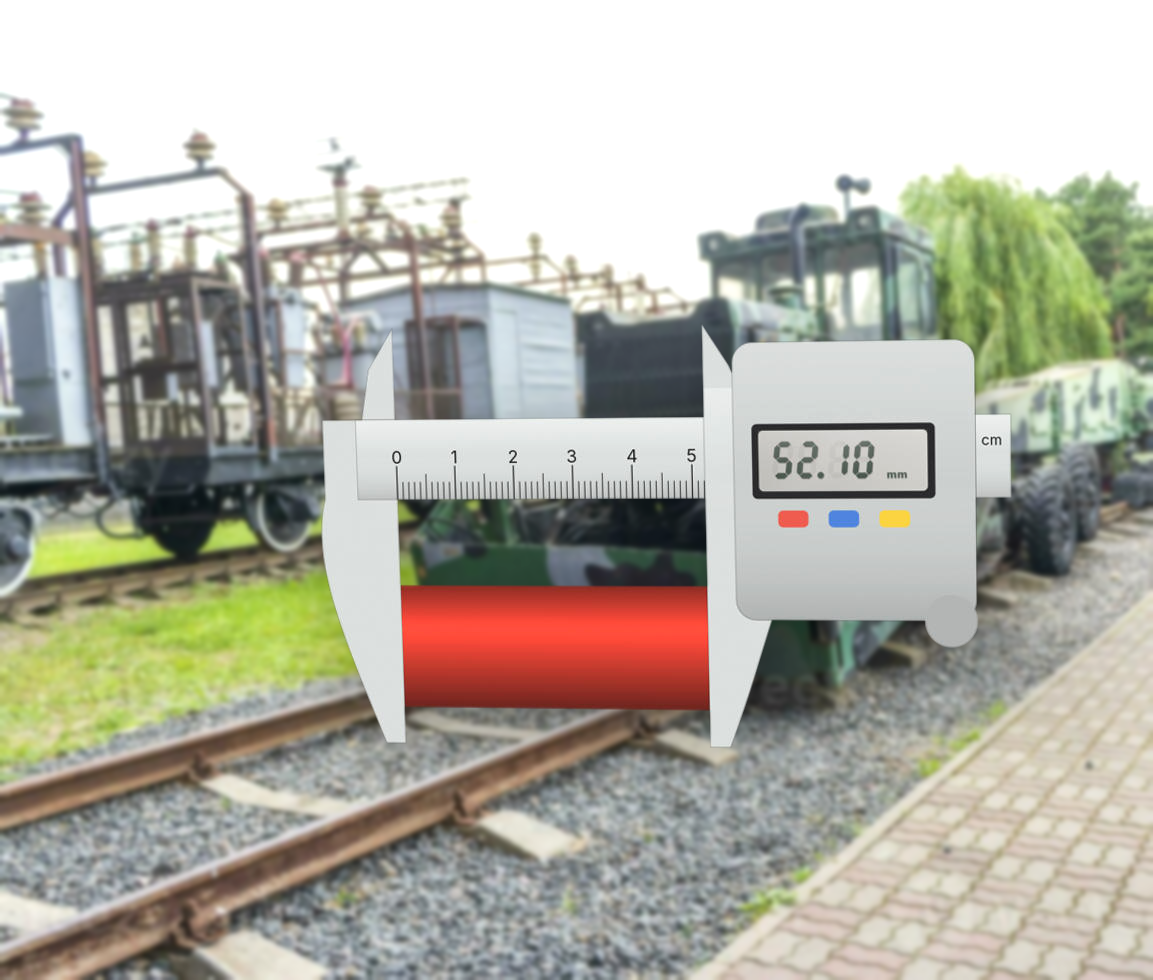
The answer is 52.10 mm
